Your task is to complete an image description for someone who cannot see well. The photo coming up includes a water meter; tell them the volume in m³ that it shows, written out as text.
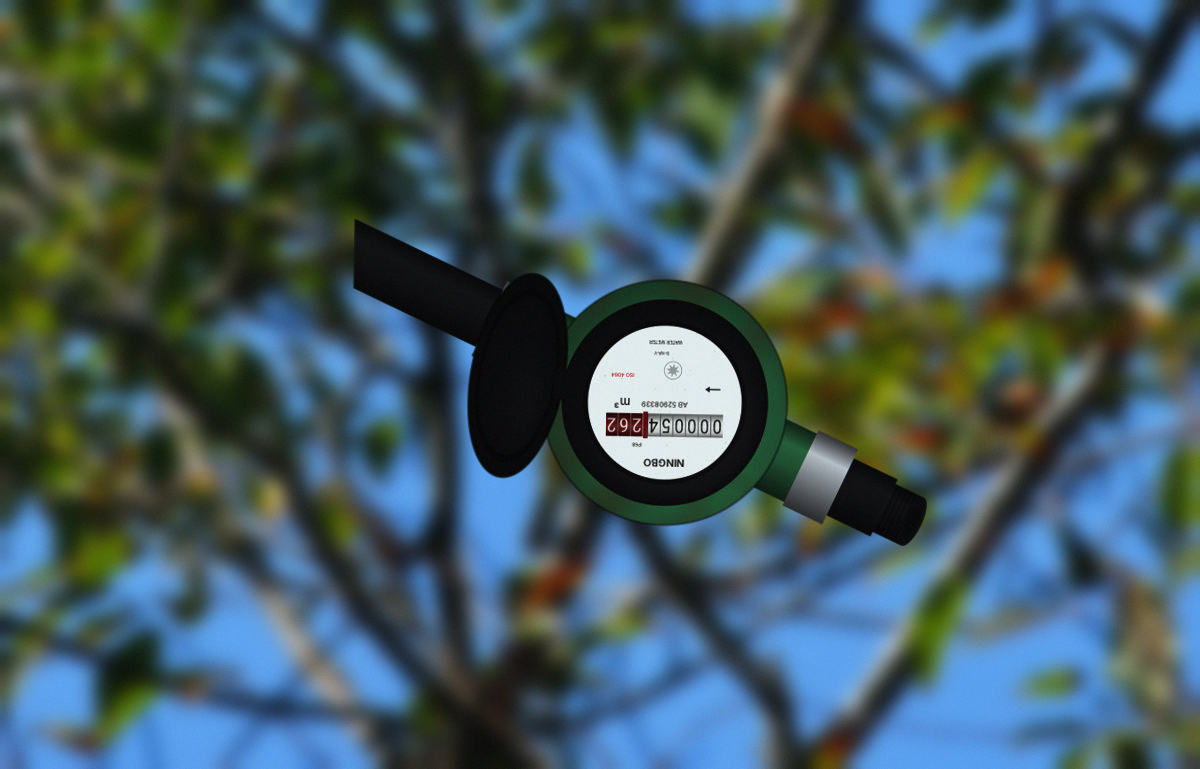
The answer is 54.262 m³
